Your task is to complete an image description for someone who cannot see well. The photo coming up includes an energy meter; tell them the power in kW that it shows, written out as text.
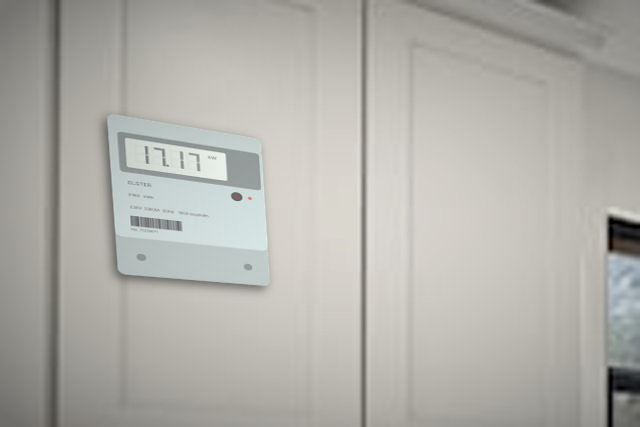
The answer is 17.17 kW
